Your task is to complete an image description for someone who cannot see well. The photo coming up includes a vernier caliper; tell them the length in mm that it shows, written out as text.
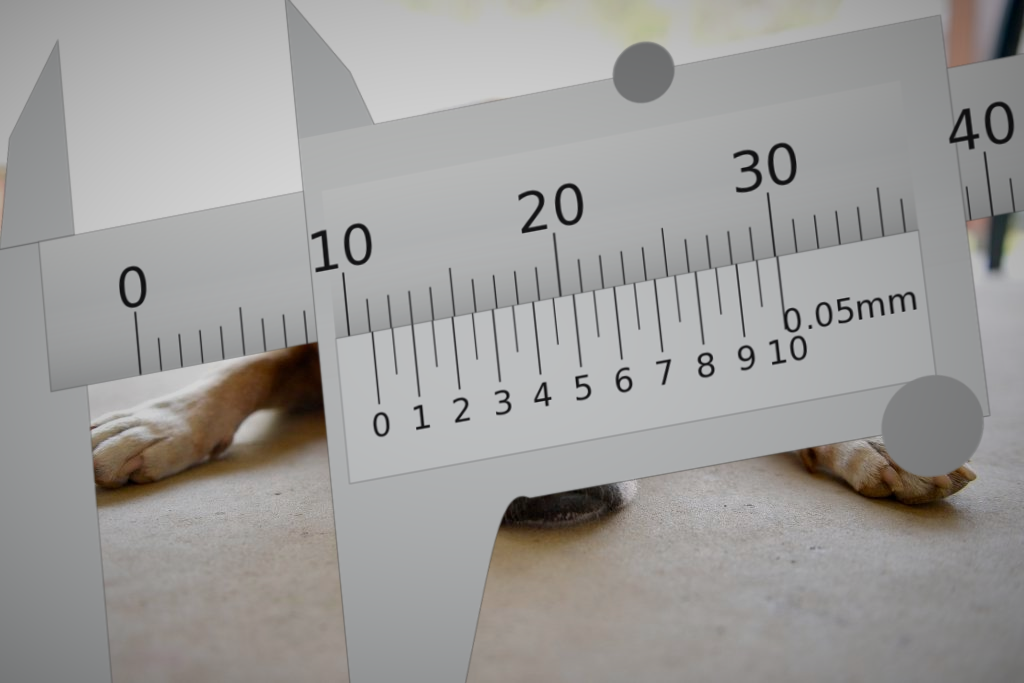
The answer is 11.1 mm
